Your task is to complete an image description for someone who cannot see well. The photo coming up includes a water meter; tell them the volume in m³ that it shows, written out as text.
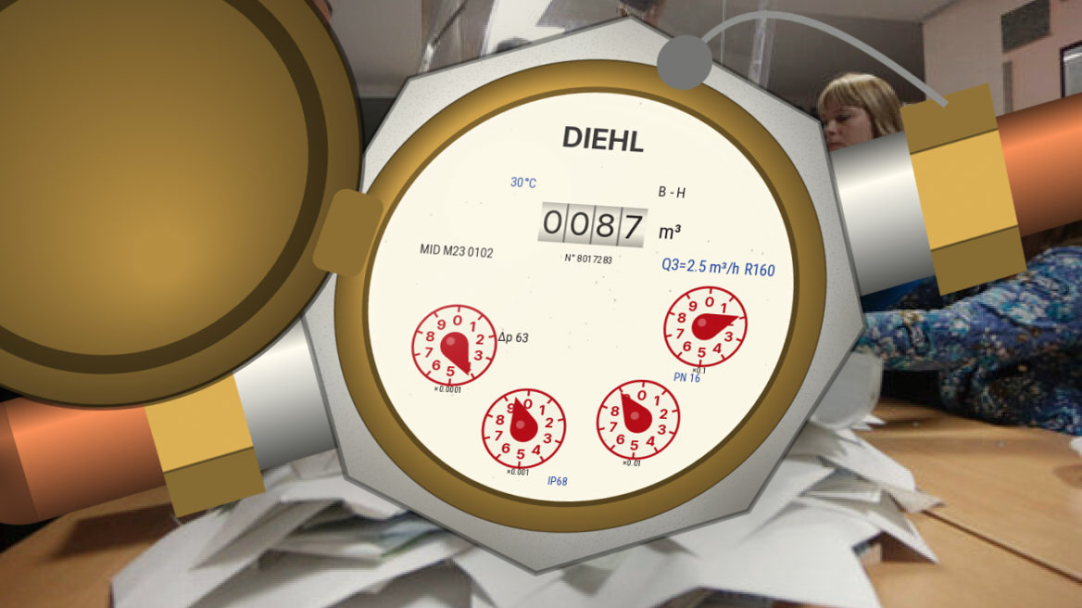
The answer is 87.1894 m³
